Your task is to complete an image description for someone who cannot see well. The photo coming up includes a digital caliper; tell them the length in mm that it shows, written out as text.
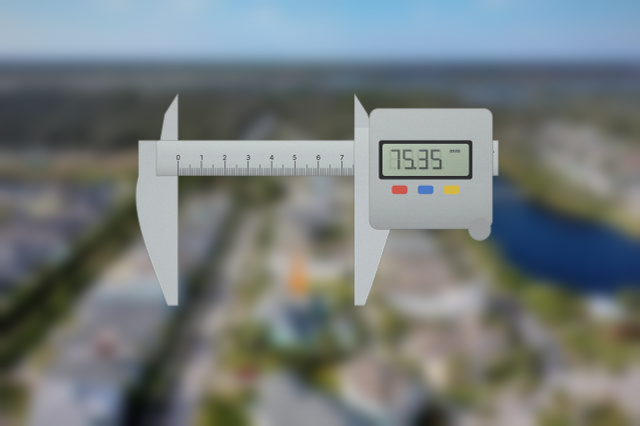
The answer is 75.35 mm
